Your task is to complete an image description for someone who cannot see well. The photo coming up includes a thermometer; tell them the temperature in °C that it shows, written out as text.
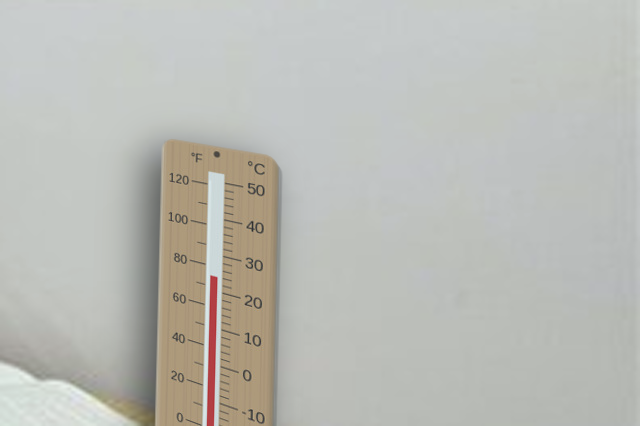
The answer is 24 °C
